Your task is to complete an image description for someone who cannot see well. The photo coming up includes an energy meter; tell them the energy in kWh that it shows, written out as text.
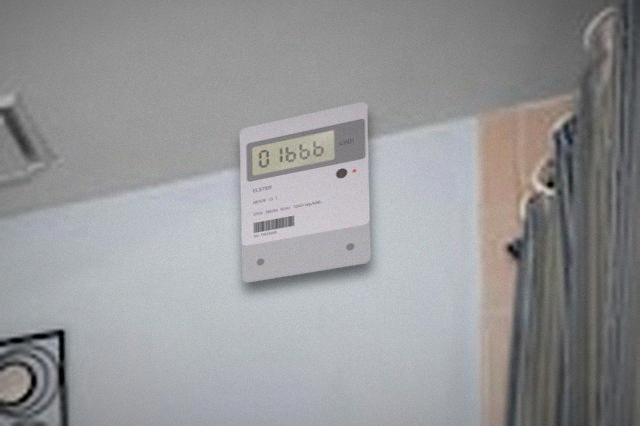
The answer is 1666 kWh
